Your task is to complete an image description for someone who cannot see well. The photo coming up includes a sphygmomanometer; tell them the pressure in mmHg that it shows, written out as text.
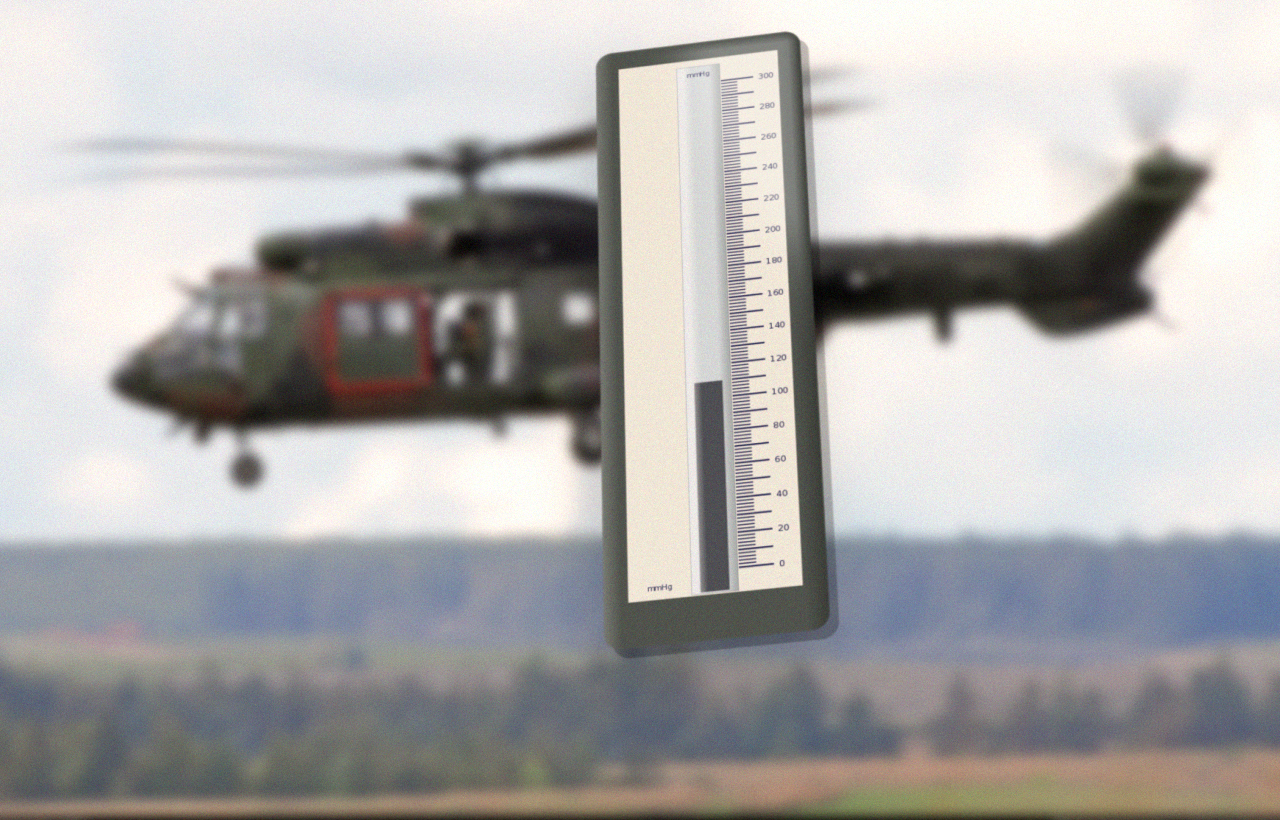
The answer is 110 mmHg
